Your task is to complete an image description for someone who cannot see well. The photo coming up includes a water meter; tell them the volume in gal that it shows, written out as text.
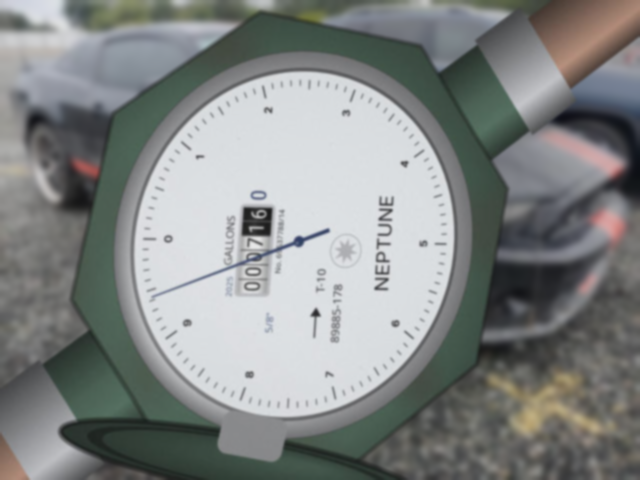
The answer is 7159.4 gal
